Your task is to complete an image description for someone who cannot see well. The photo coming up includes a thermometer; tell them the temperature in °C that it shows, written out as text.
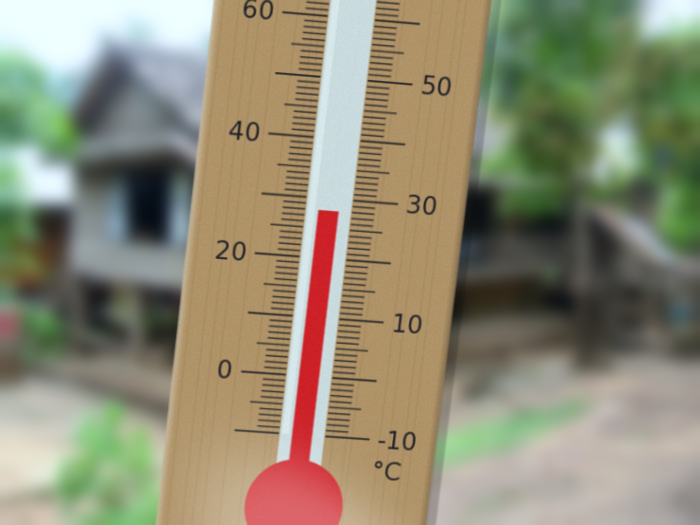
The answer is 28 °C
